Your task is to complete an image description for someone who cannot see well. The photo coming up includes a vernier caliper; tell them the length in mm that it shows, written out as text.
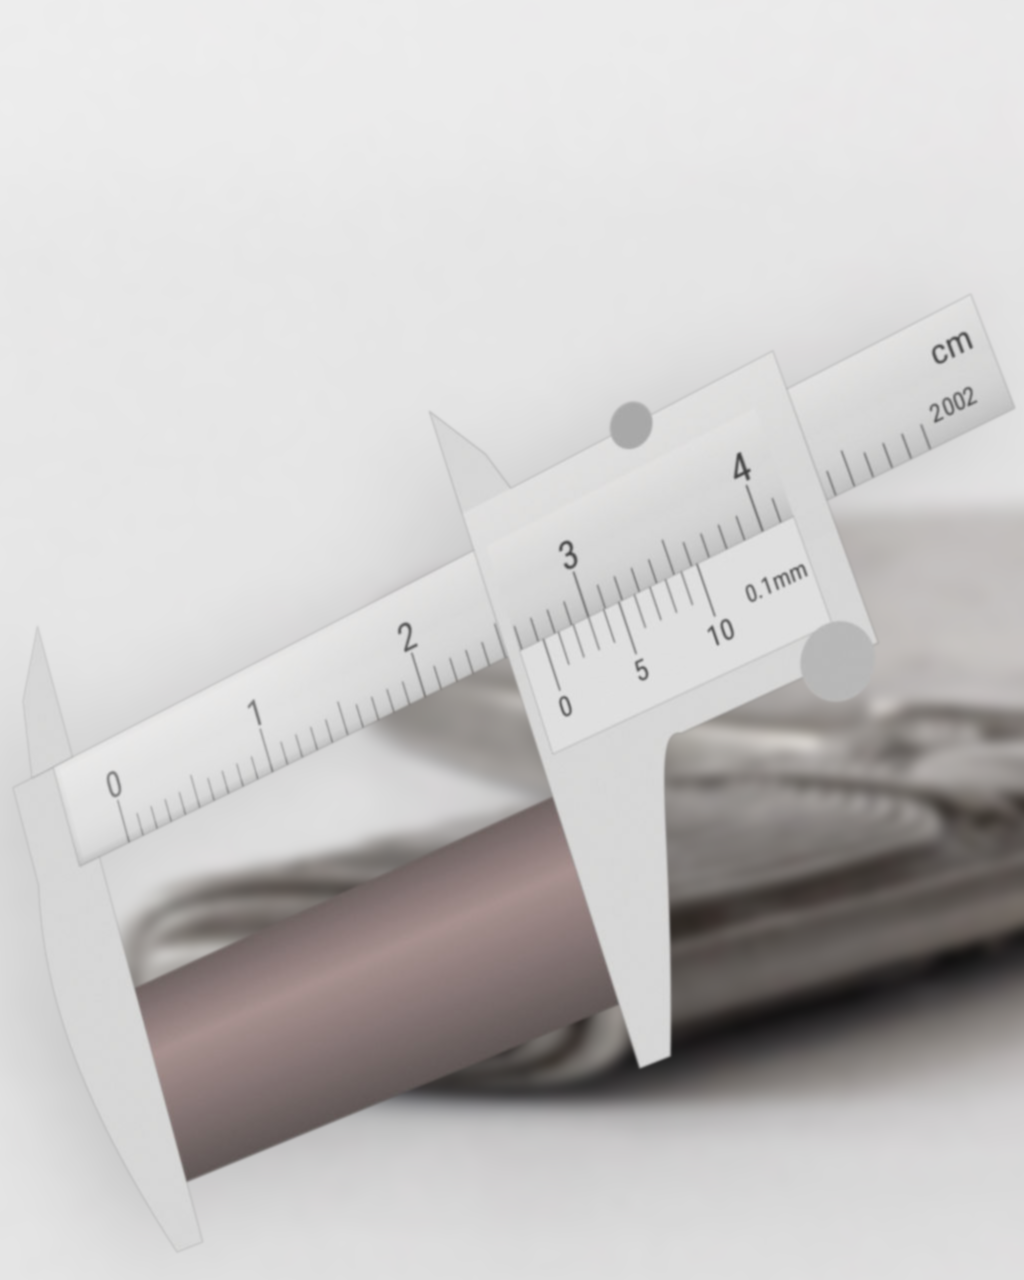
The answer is 27.3 mm
